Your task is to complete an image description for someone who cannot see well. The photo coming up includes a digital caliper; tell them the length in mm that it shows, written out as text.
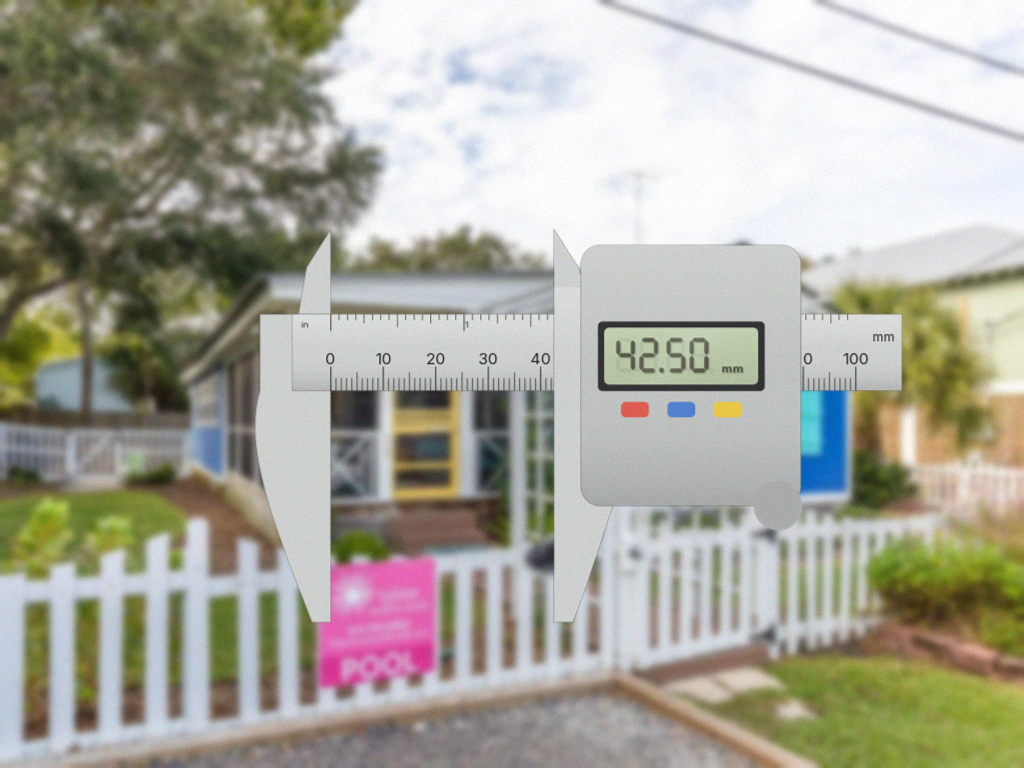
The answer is 42.50 mm
